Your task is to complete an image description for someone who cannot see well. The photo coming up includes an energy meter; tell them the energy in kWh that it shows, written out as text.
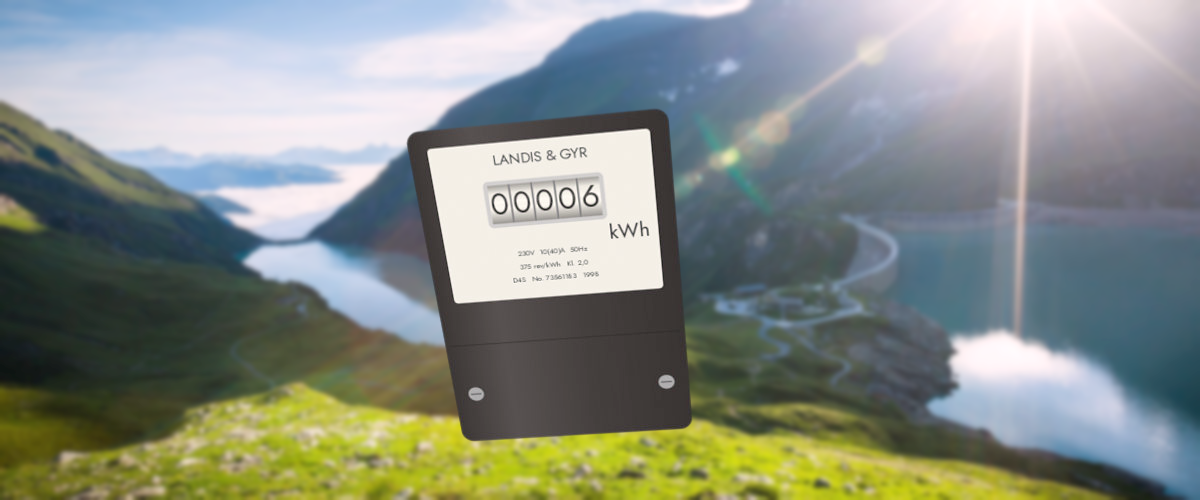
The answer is 6 kWh
